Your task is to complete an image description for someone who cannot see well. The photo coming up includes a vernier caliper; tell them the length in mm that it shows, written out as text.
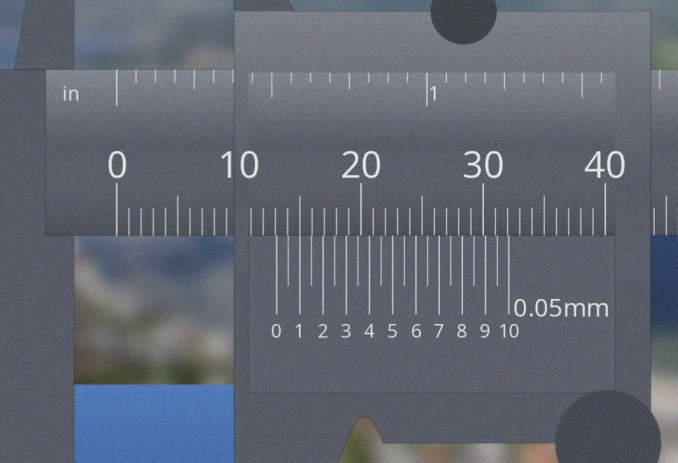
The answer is 13.1 mm
